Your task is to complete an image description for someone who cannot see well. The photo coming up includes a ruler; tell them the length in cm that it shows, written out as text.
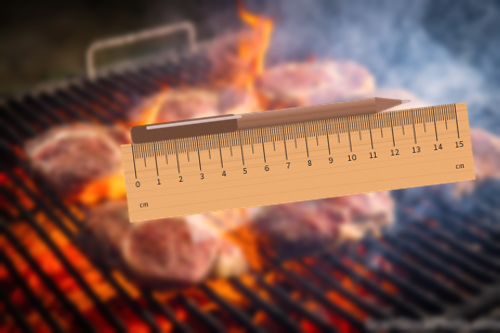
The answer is 13 cm
